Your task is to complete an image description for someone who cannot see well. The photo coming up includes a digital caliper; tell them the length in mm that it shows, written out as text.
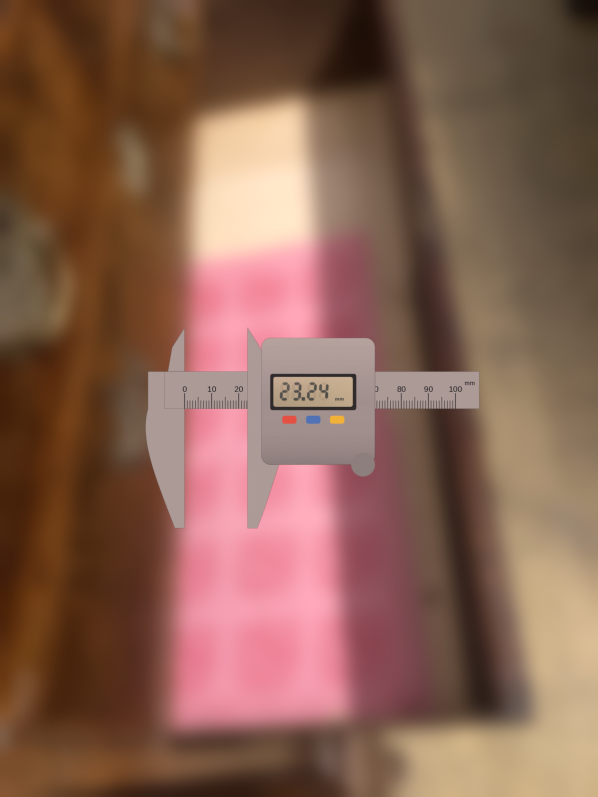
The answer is 23.24 mm
